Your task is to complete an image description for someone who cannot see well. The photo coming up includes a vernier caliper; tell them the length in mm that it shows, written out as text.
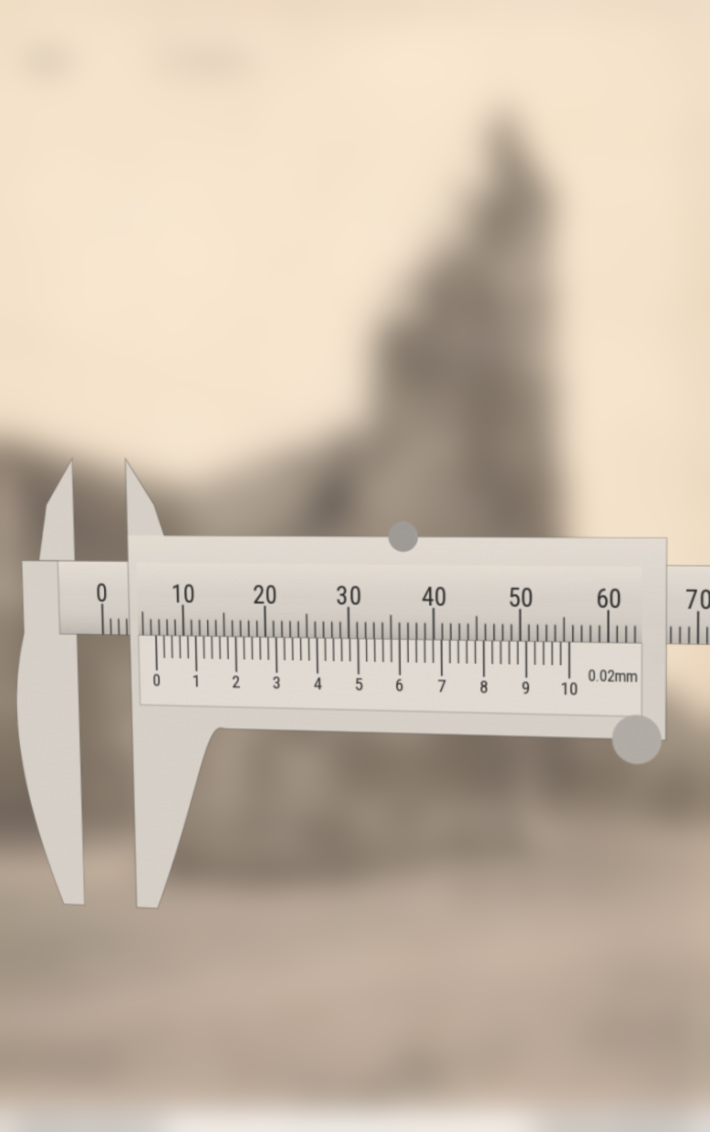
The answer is 6.6 mm
